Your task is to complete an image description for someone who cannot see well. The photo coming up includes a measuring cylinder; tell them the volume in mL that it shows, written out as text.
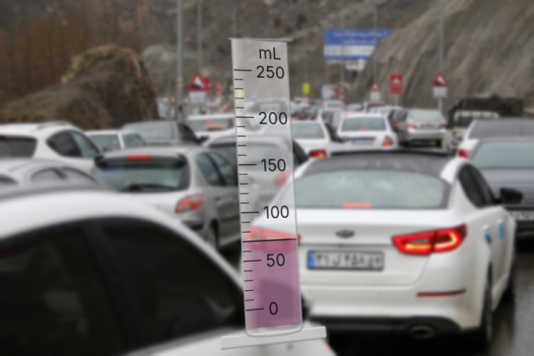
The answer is 70 mL
